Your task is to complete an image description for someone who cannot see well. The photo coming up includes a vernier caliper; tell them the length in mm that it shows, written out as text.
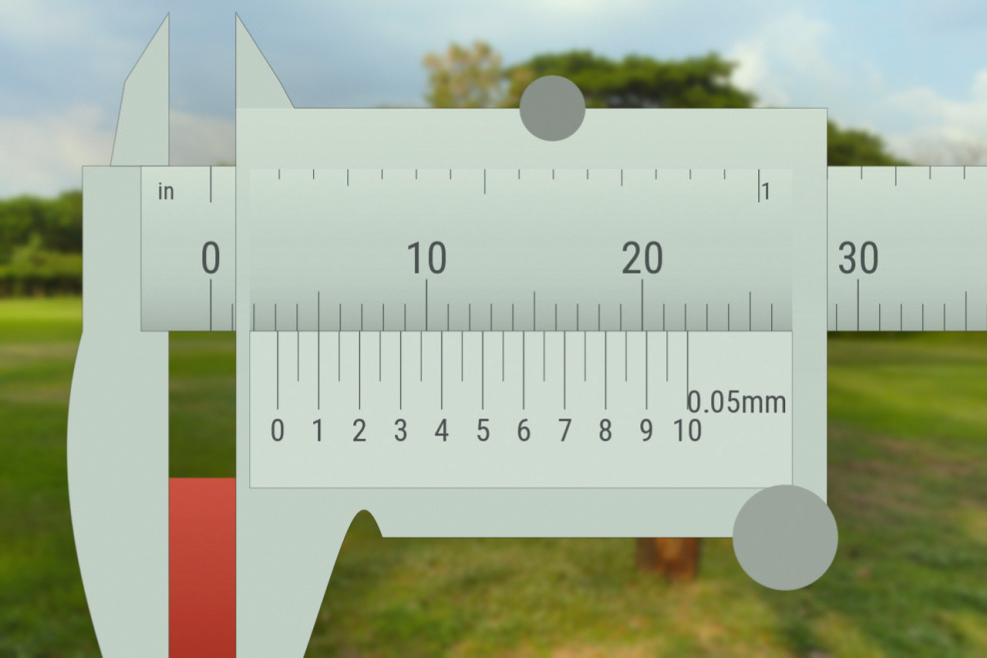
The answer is 3.10 mm
